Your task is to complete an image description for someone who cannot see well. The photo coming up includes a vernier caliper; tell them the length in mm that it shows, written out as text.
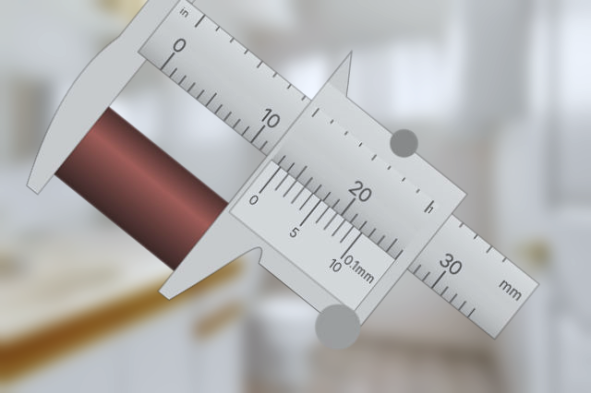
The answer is 13.3 mm
